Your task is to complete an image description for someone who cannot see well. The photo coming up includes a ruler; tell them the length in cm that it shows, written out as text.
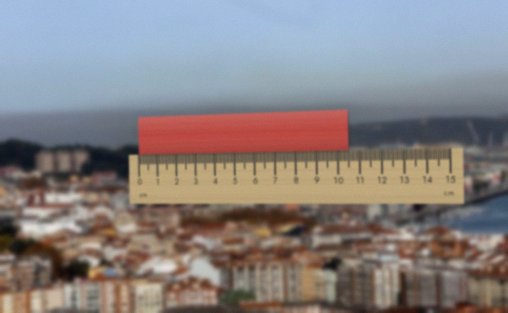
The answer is 10.5 cm
